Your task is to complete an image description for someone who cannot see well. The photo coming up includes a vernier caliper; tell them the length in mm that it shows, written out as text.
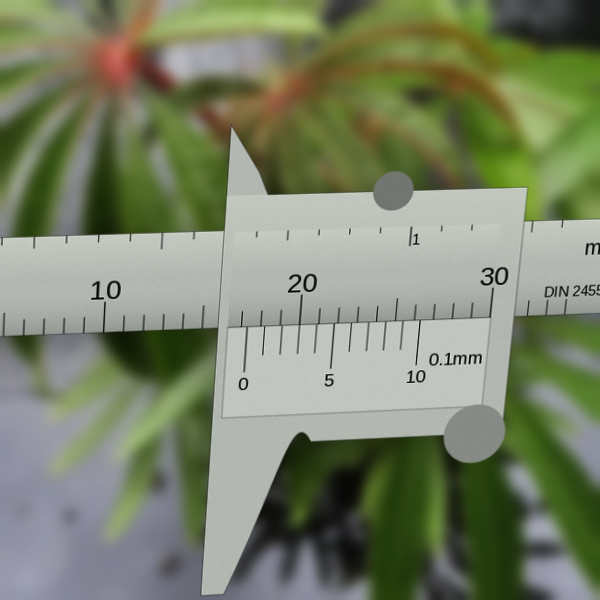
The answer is 17.3 mm
